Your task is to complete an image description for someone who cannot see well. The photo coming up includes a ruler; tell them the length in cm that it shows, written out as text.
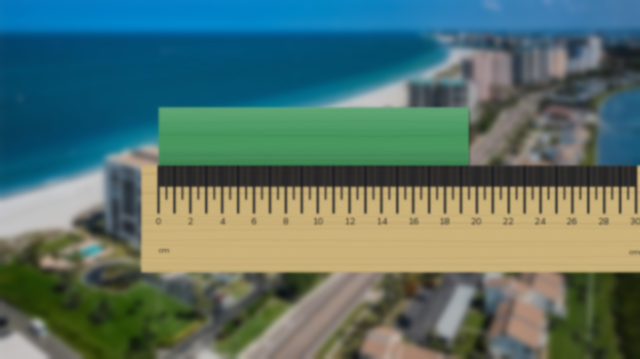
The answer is 19.5 cm
